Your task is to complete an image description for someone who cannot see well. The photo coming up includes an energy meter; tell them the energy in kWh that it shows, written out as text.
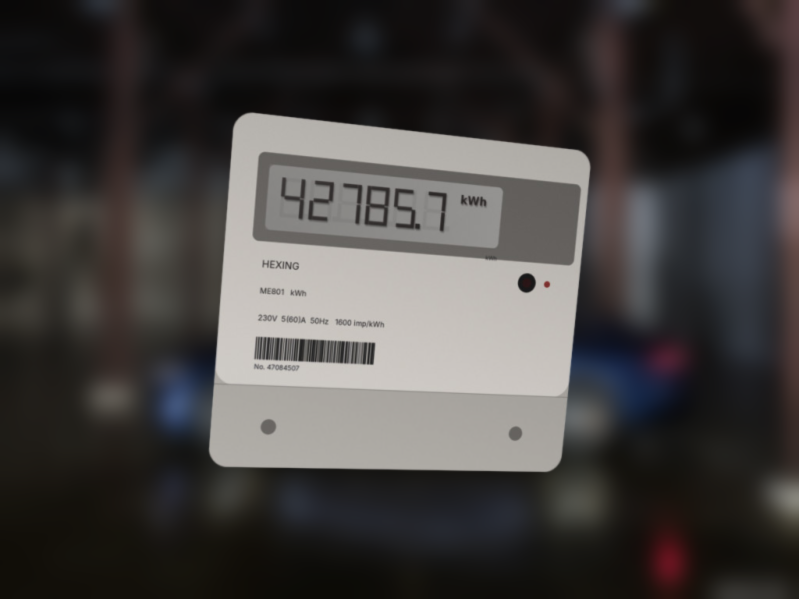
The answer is 42785.7 kWh
